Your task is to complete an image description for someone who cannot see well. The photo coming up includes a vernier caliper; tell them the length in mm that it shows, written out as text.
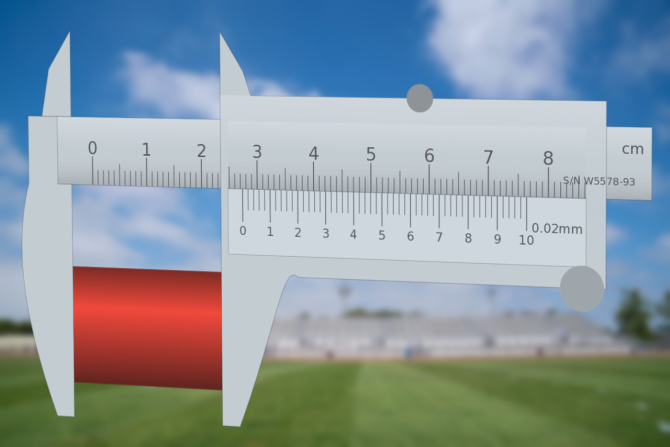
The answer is 27.4 mm
